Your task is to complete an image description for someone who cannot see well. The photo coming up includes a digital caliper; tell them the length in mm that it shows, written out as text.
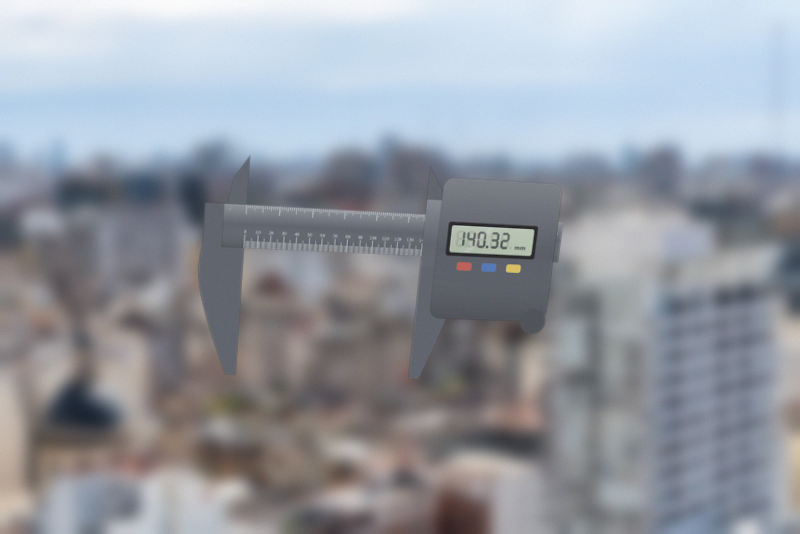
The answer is 140.32 mm
